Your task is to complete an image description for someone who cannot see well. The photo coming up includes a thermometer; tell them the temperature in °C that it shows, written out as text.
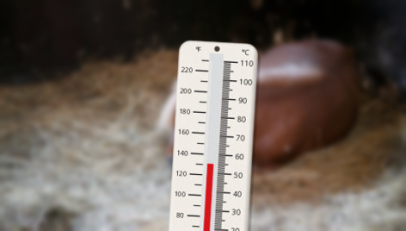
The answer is 55 °C
